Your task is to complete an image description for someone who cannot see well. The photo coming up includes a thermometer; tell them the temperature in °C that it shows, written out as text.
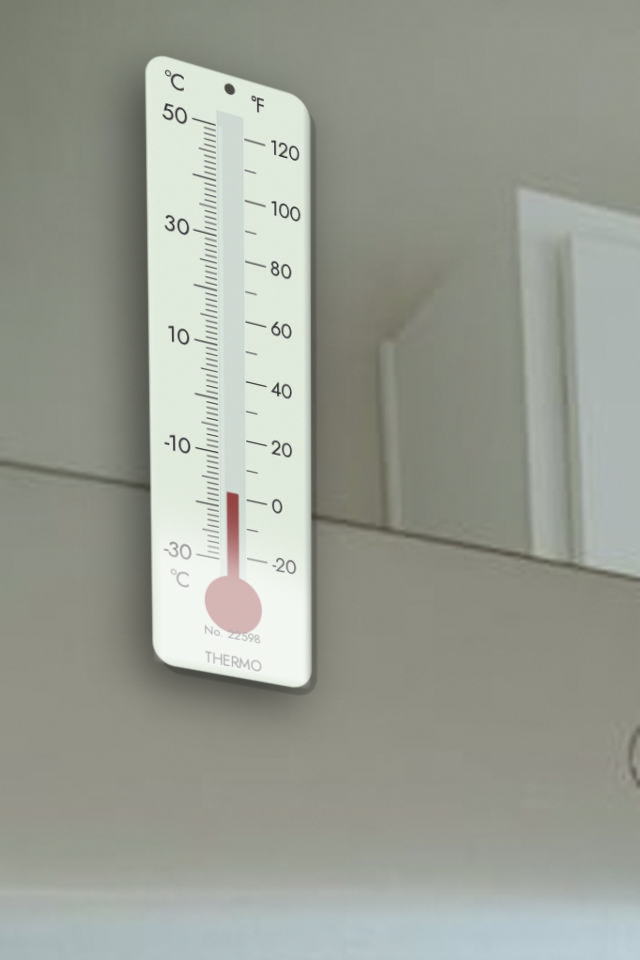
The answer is -17 °C
